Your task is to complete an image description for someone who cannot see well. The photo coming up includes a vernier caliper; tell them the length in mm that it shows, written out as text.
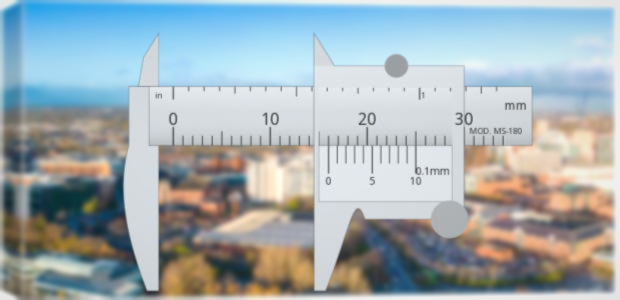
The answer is 16.0 mm
